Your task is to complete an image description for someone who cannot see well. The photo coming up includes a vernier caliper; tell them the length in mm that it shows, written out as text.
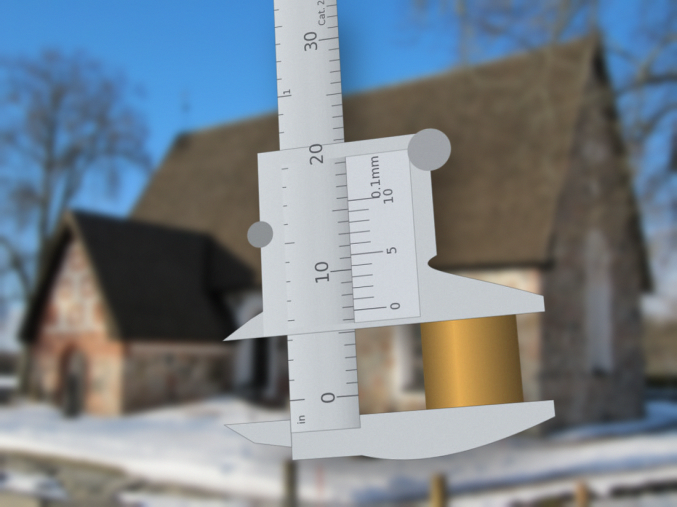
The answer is 6.7 mm
